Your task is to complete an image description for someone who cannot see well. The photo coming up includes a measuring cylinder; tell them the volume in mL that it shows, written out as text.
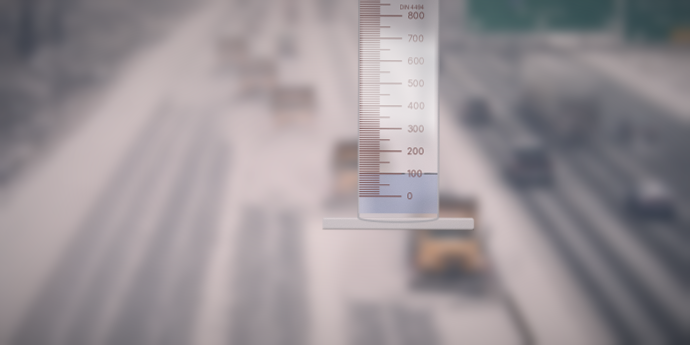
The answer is 100 mL
